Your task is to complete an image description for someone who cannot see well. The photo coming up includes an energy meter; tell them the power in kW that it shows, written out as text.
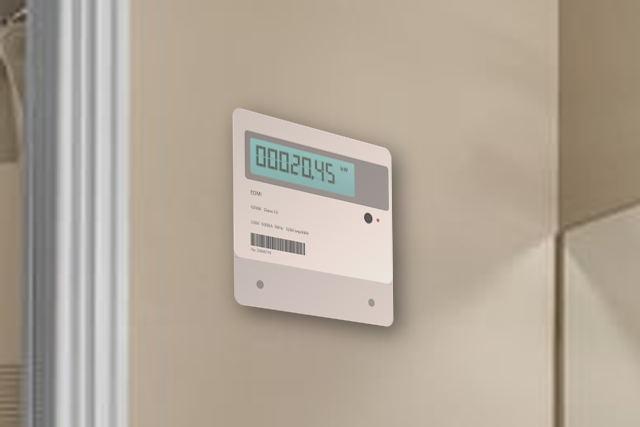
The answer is 20.45 kW
